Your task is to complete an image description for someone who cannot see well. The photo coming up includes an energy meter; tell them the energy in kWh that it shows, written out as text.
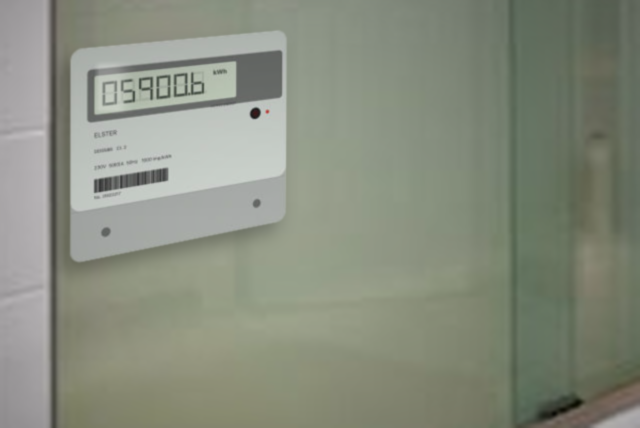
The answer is 5900.6 kWh
